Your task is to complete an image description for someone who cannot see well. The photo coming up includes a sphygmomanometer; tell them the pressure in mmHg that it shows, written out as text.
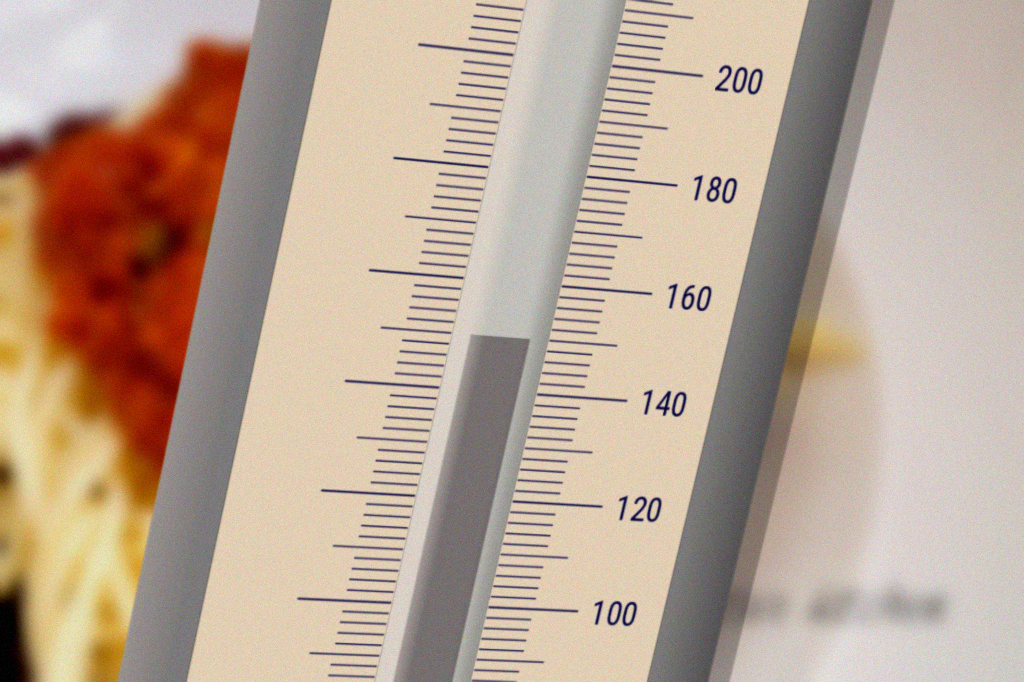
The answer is 150 mmHg
